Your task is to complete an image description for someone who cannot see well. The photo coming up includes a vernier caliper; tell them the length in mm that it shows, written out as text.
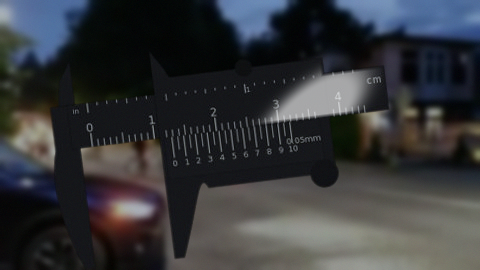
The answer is 12.8 mm
